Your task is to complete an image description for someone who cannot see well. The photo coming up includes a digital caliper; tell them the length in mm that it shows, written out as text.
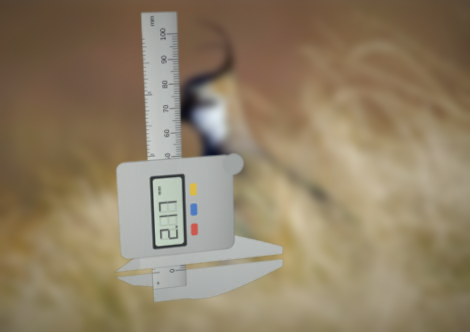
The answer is 2.17 mm
